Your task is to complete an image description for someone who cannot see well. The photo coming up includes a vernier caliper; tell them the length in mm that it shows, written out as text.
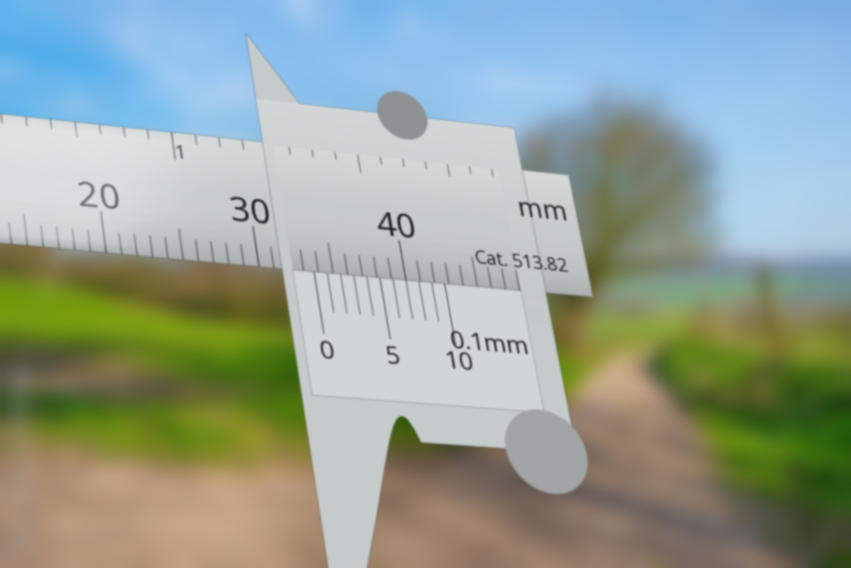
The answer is 33.7 mm
